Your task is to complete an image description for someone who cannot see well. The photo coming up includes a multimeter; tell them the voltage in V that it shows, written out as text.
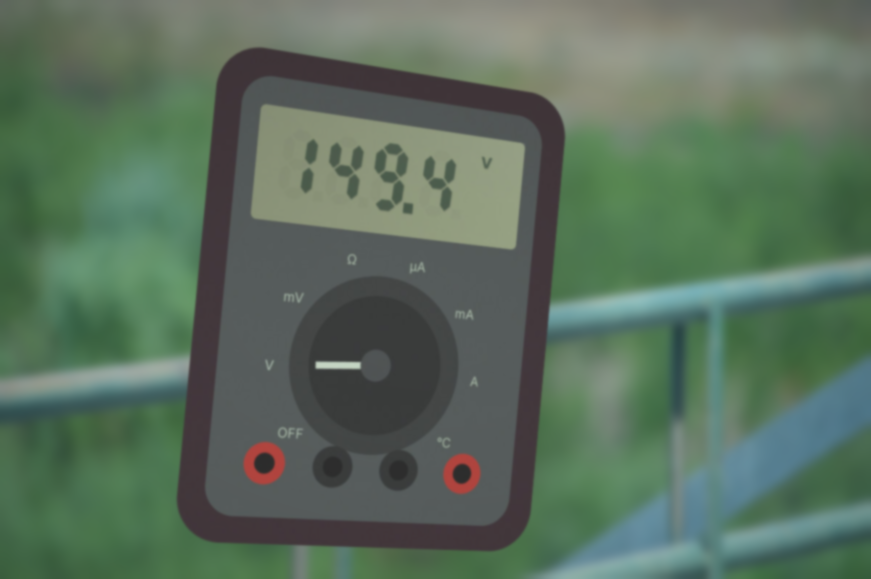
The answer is 149.4 V
